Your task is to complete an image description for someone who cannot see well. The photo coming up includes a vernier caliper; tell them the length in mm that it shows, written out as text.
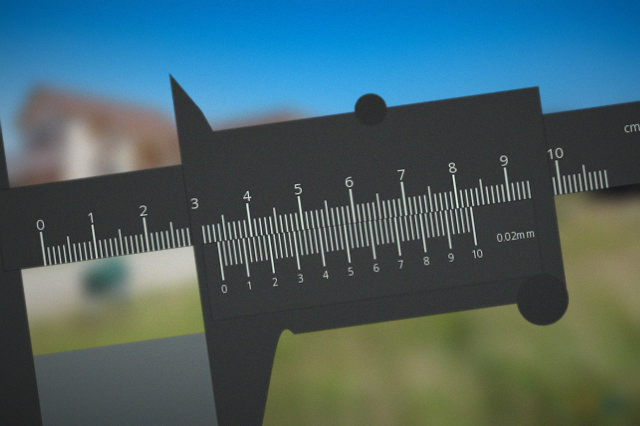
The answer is 33.5 mm
